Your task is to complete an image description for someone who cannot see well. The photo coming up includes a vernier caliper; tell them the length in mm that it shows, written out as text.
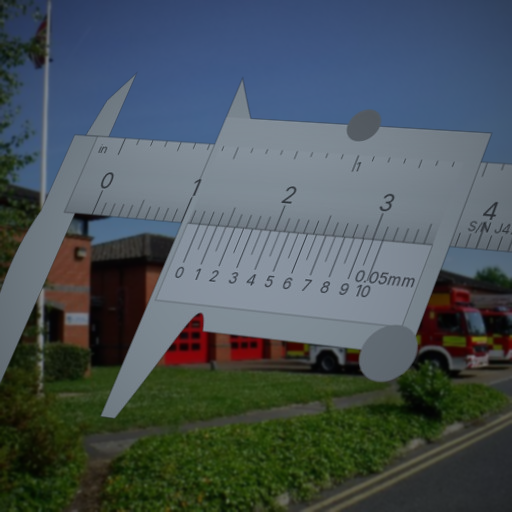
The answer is 12.0 mm
